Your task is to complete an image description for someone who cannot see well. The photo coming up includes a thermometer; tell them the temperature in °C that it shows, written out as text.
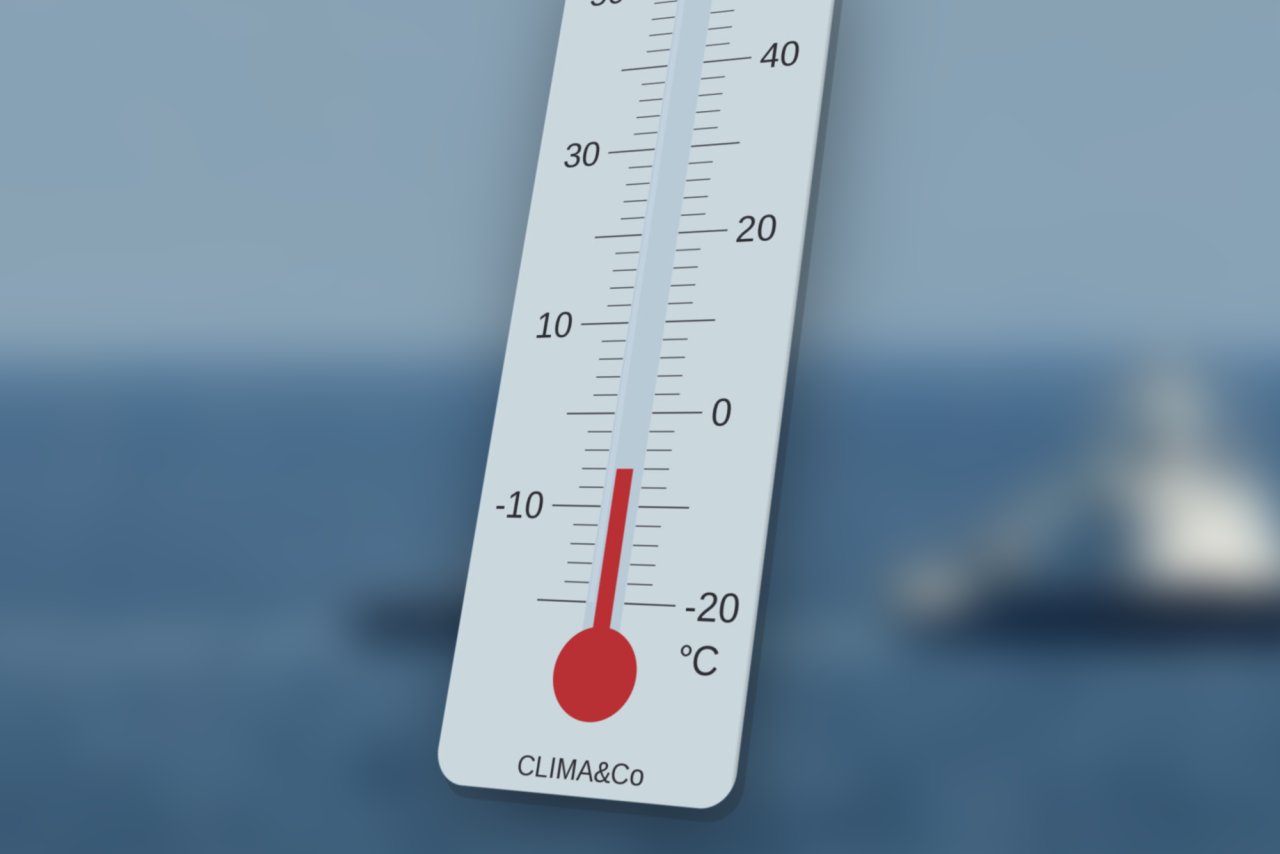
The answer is -6 °C
